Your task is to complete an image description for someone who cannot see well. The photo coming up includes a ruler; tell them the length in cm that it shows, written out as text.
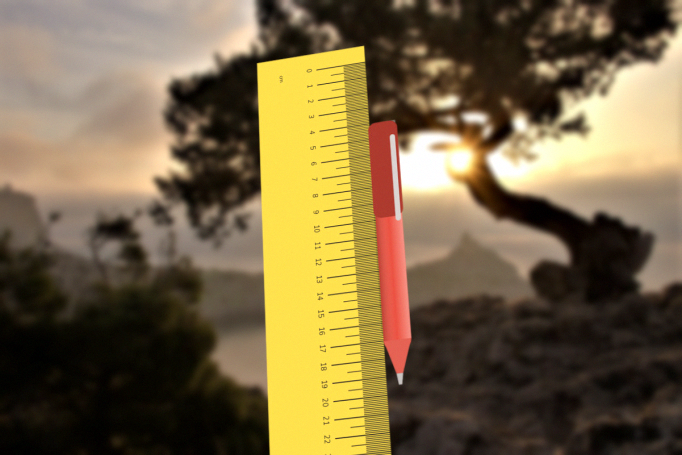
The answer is 15.5 cm
